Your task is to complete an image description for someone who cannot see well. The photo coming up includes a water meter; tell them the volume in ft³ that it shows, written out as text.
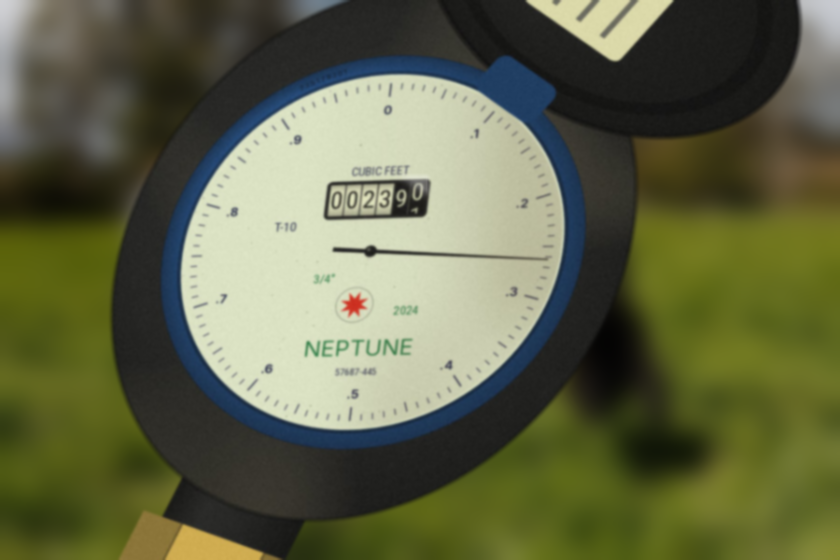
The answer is 2390.26 ft³
